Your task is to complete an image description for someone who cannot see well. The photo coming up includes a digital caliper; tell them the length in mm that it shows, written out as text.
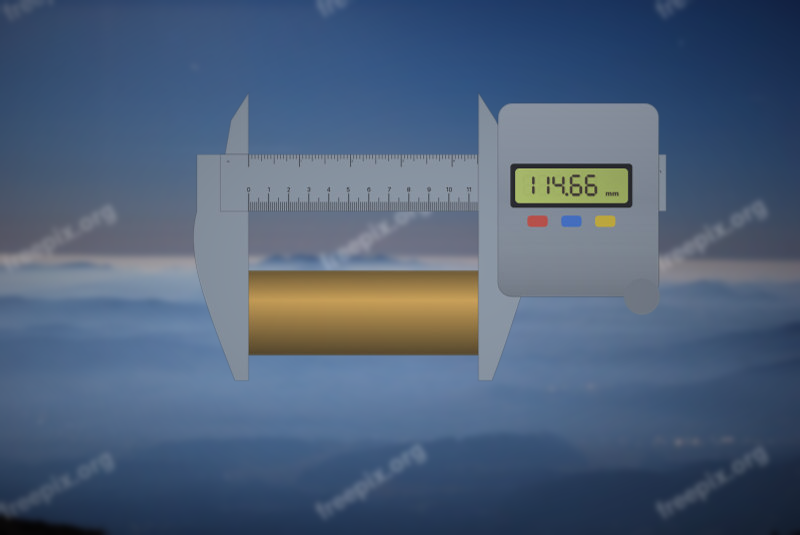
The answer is 114.66 mm
